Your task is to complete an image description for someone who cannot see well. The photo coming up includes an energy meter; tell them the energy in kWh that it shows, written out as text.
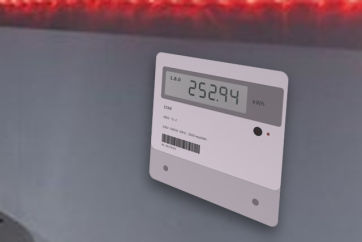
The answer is 252.94 kWh
